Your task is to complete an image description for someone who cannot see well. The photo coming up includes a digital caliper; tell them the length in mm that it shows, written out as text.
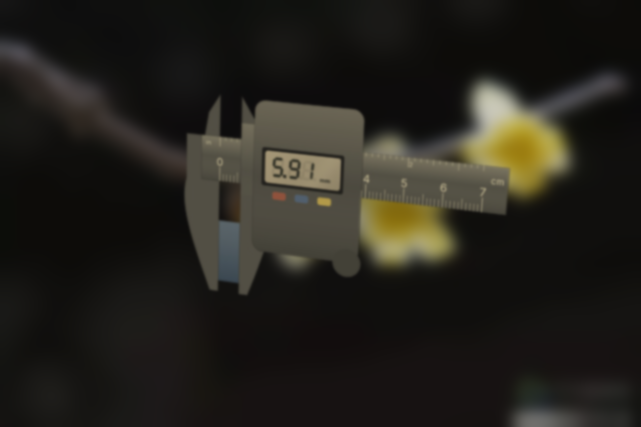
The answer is 5.91 mm
